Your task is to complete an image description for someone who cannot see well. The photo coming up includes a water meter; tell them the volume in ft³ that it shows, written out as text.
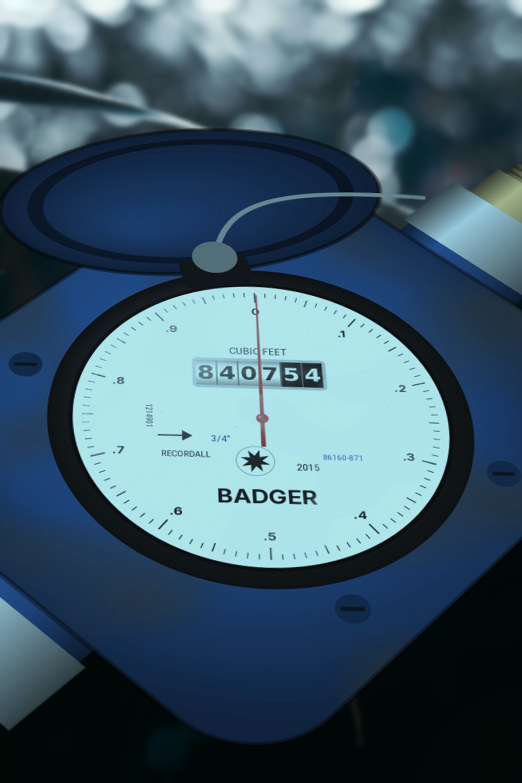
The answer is 840754.00 ft³
